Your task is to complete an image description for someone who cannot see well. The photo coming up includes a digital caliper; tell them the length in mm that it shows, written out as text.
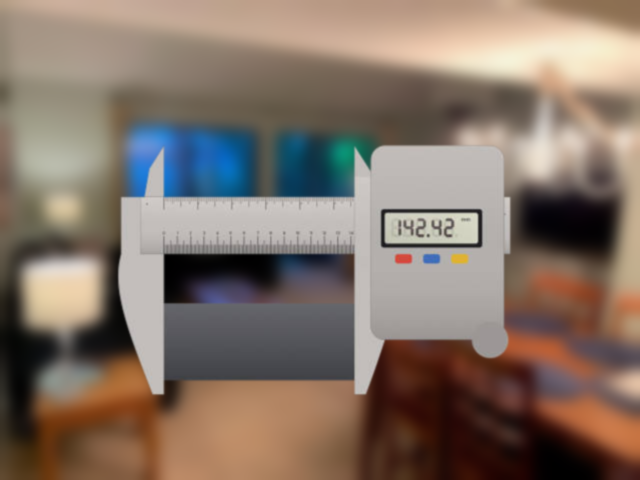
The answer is 142.42 mm
